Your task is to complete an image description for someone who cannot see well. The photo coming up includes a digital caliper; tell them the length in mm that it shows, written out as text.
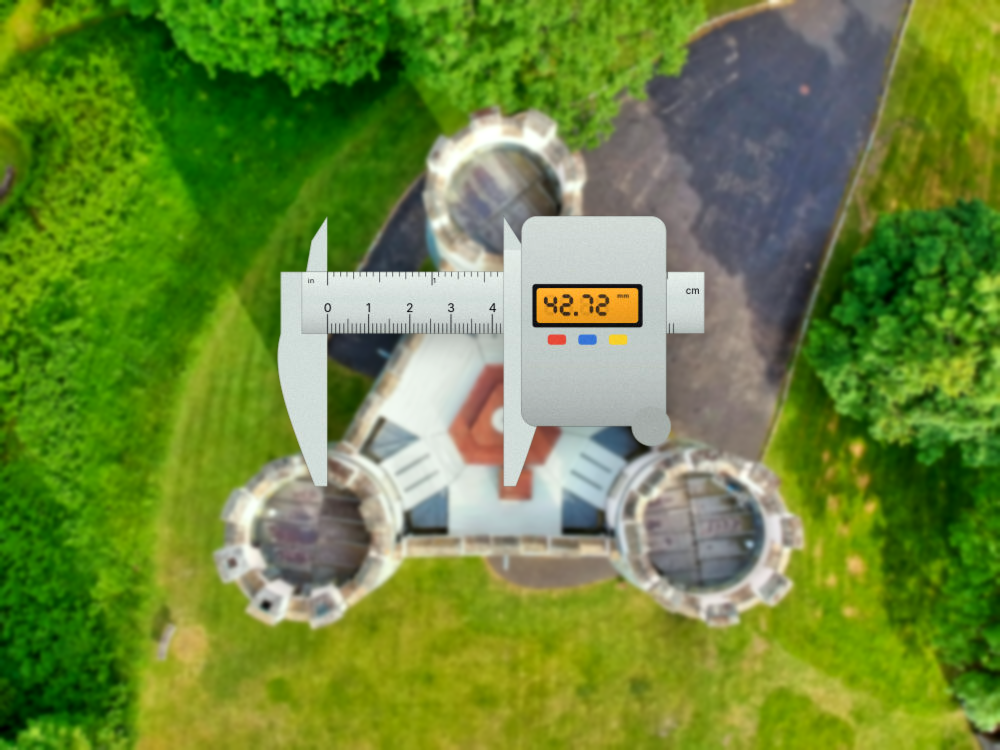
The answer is 42.72 mm
